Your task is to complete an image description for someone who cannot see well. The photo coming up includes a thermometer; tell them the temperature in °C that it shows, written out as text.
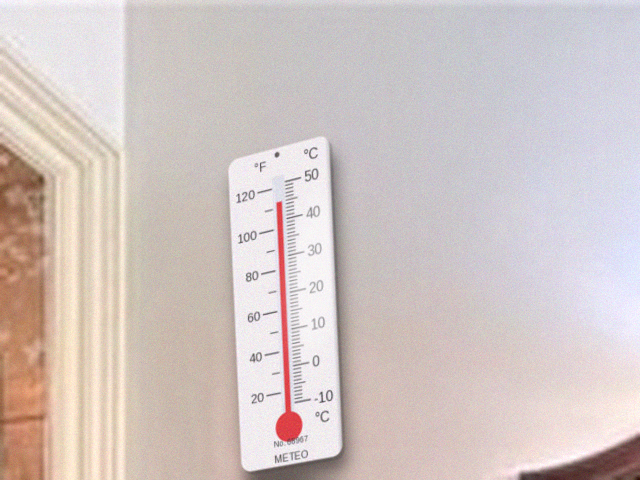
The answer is 45 °C
